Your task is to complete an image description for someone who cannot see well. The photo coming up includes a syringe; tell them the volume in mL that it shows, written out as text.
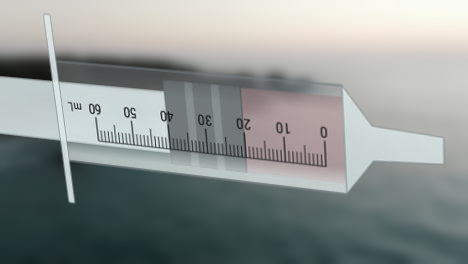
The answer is 20 mL
